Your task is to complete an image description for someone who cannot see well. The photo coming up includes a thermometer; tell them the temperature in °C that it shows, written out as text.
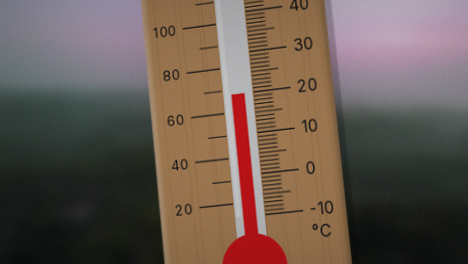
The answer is 20 °C
